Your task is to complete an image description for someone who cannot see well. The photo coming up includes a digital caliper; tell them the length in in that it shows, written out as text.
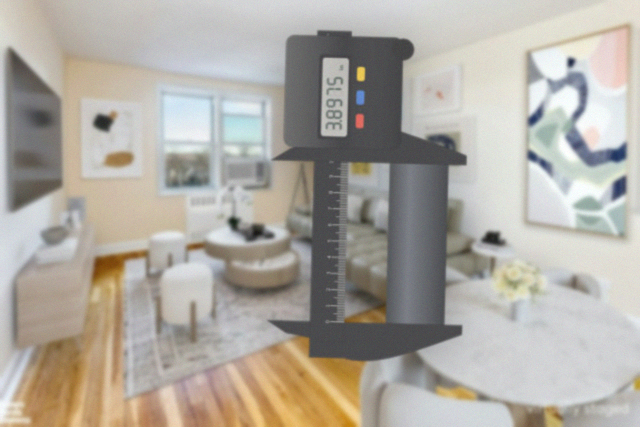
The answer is 3.8975 in
